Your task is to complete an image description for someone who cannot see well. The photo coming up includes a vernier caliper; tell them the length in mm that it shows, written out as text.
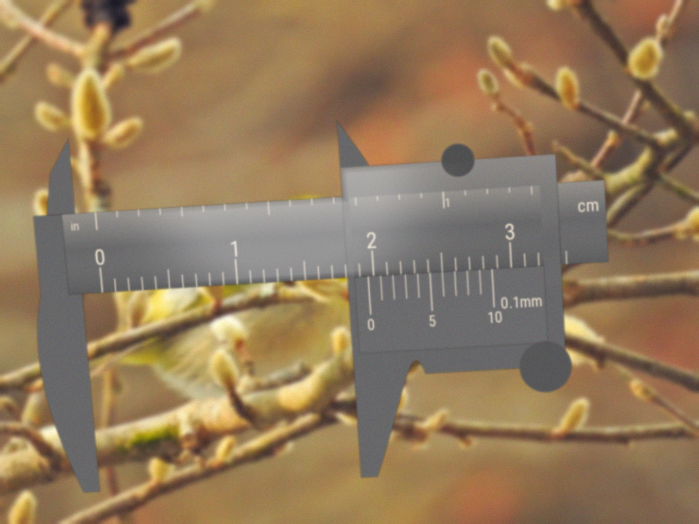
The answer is 19.6 mm
